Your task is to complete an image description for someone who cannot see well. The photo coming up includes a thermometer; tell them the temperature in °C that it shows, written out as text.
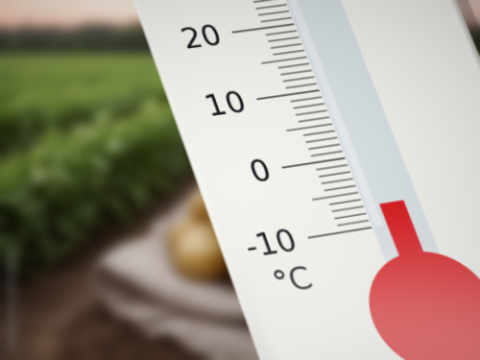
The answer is -7 °C
